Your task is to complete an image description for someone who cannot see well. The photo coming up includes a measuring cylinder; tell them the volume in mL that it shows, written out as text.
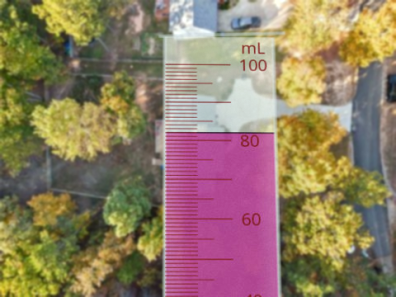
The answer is 82 mL
